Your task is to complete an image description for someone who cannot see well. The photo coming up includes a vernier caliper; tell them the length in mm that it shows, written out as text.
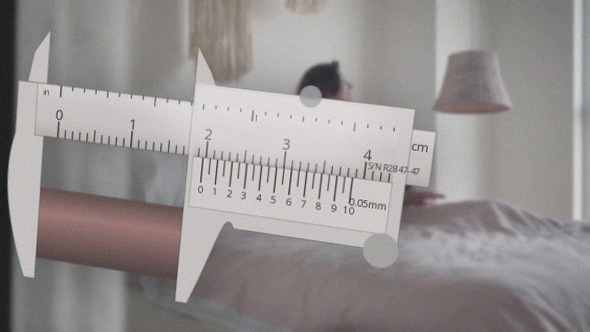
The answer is 19.6 mm
